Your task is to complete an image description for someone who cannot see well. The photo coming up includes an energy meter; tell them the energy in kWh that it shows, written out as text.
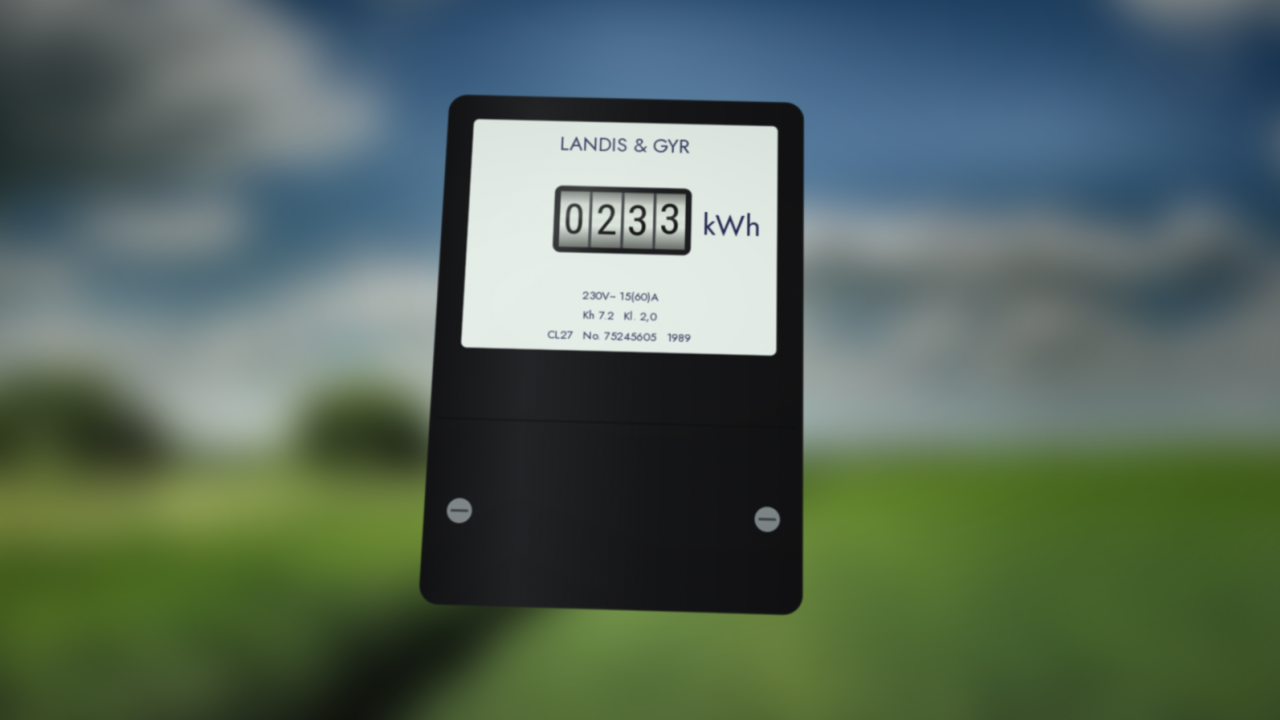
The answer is 233 kWh
